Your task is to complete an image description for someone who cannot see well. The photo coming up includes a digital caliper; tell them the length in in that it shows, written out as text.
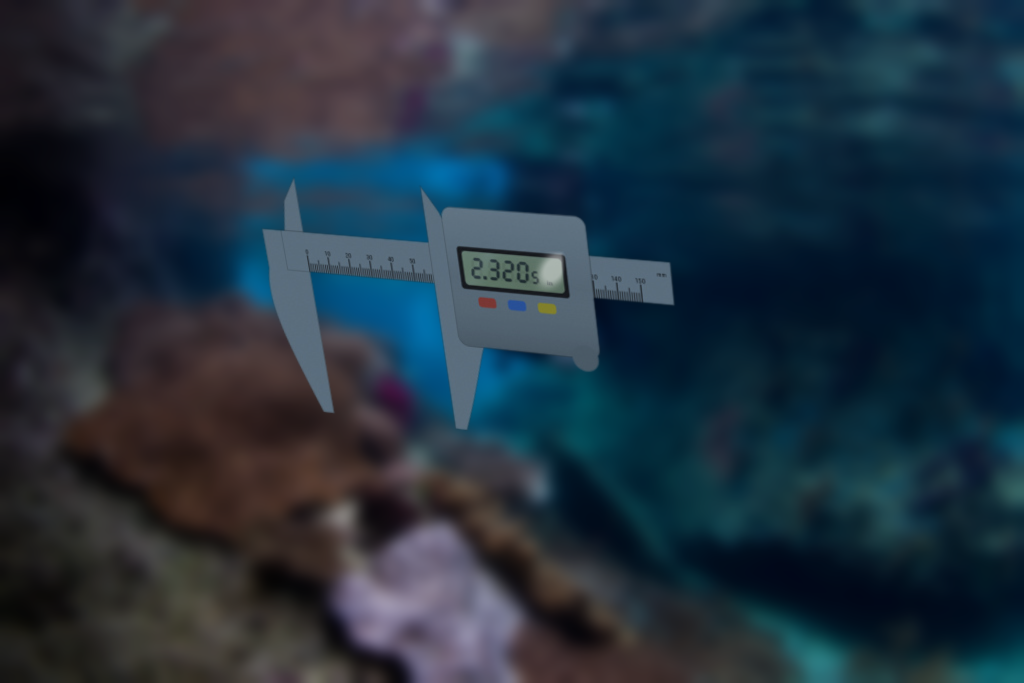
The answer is 2.3205 in
